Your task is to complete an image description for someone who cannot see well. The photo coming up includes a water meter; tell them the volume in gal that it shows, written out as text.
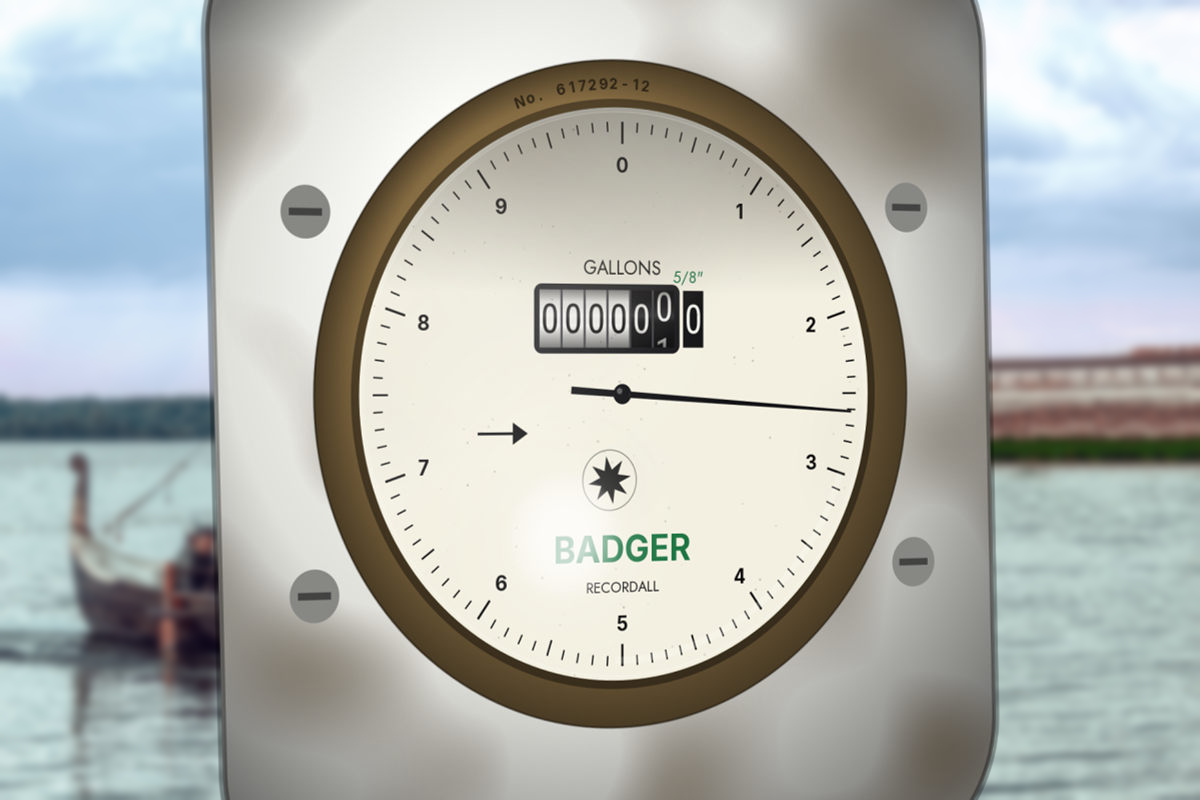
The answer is 2.6 gal
